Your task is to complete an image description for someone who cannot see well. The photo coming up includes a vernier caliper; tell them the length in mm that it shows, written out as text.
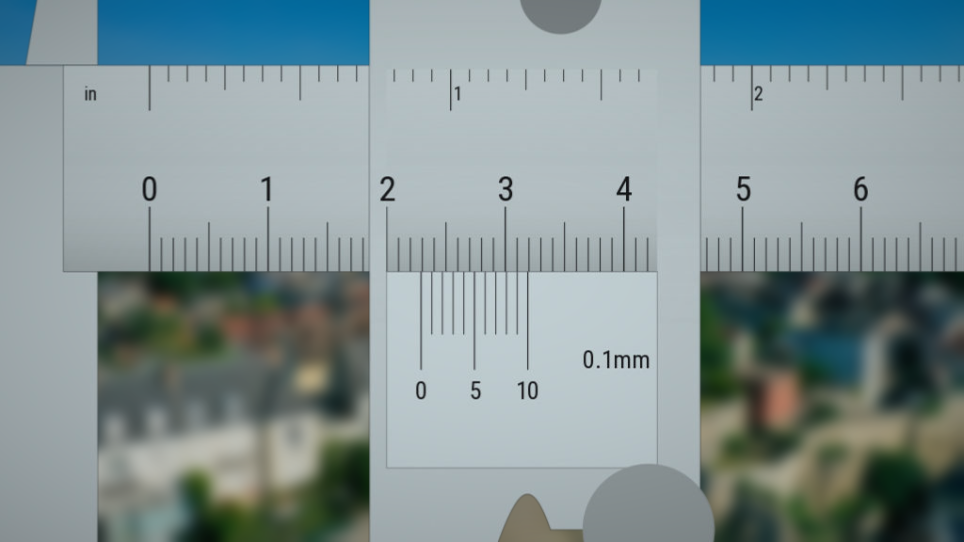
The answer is 22.9 mm
